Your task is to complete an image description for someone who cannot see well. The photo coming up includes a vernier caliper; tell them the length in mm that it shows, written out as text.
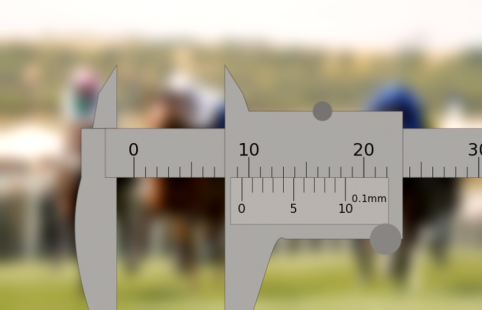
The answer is 9.4 mm
